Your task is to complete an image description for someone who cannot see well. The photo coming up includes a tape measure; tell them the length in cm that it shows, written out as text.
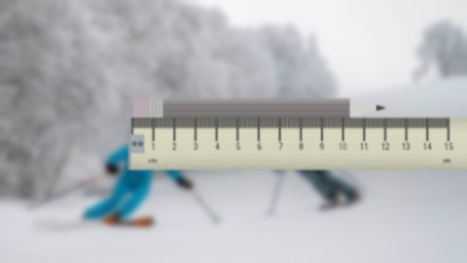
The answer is 12 cm
